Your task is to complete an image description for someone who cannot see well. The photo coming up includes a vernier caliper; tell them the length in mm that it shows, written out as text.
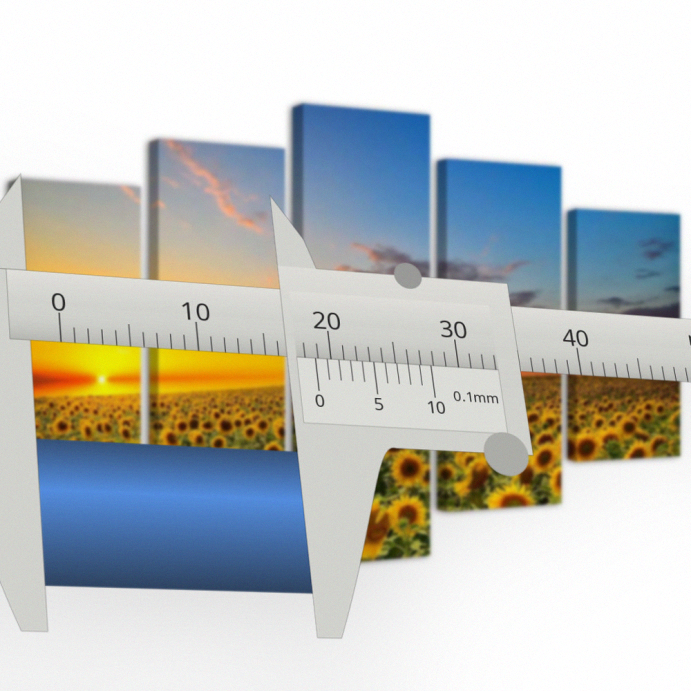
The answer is 18.8 mm
